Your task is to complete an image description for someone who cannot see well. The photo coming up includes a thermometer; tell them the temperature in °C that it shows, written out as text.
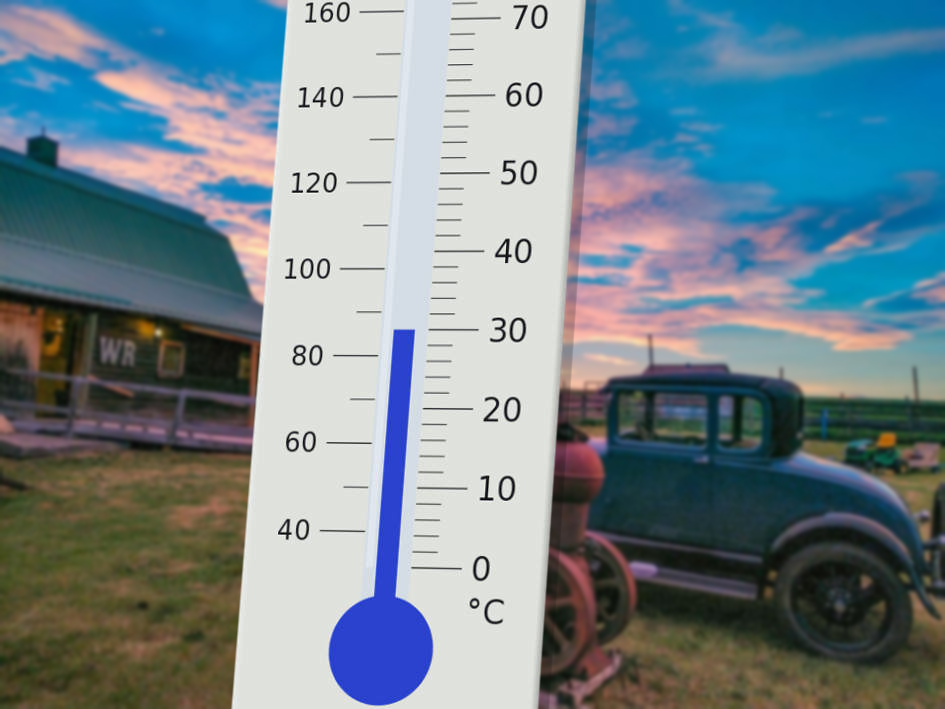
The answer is 30 °C
